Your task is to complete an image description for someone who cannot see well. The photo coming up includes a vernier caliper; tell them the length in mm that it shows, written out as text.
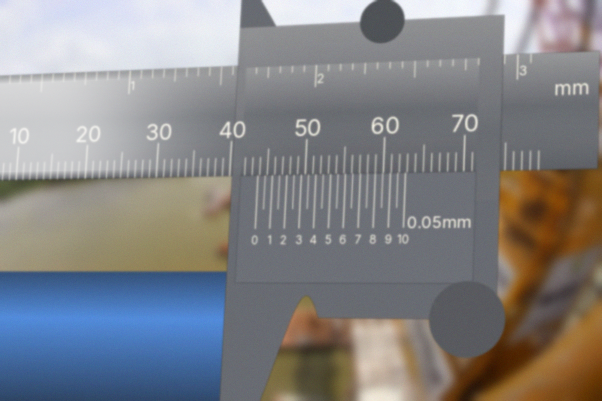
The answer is 43.8 mm
